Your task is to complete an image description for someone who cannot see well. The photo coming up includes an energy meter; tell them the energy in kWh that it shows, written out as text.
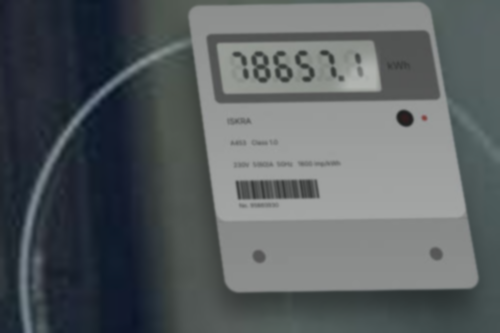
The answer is 78657.1 kWh
